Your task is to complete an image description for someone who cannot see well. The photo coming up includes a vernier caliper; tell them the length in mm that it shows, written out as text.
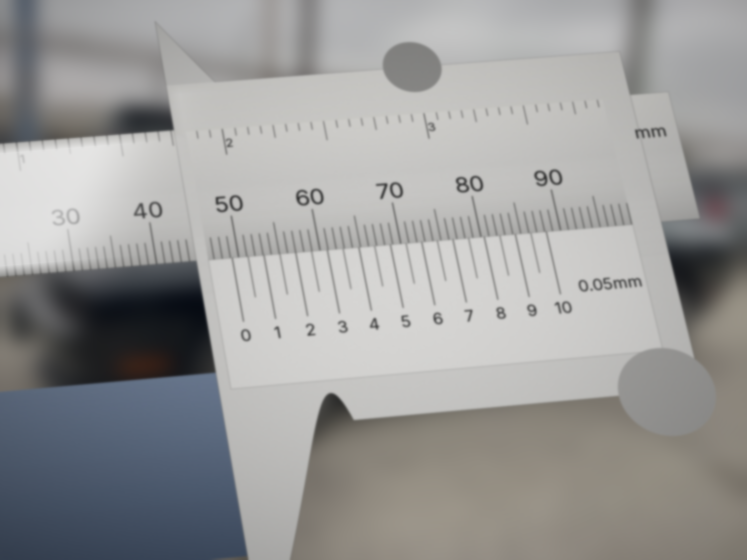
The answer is 49.2 mm
